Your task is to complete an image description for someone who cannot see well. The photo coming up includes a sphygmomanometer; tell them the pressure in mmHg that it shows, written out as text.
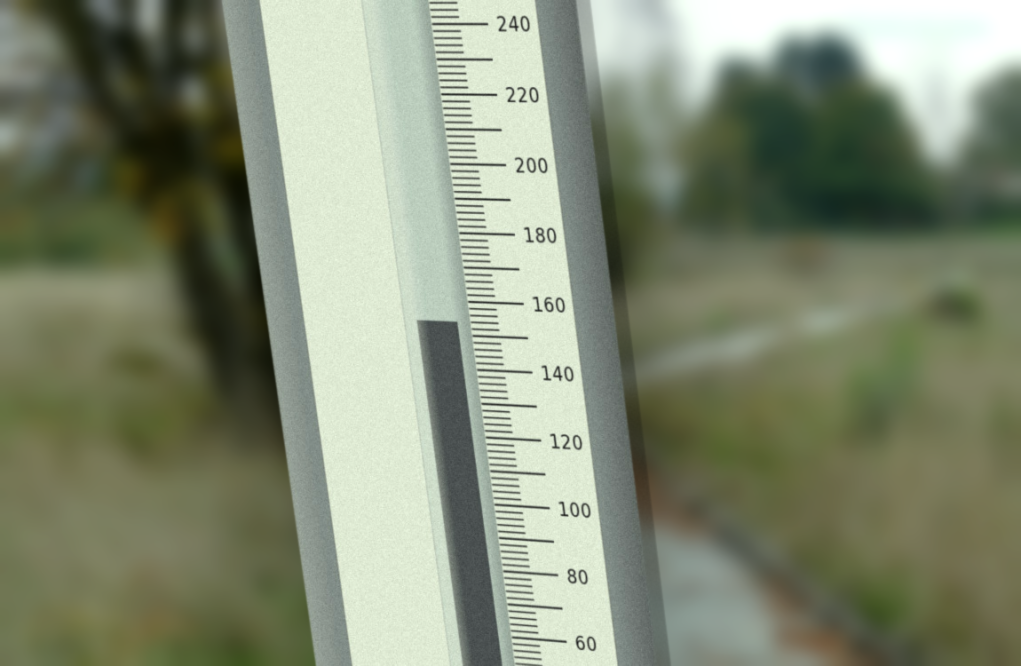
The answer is 154 mmHg
